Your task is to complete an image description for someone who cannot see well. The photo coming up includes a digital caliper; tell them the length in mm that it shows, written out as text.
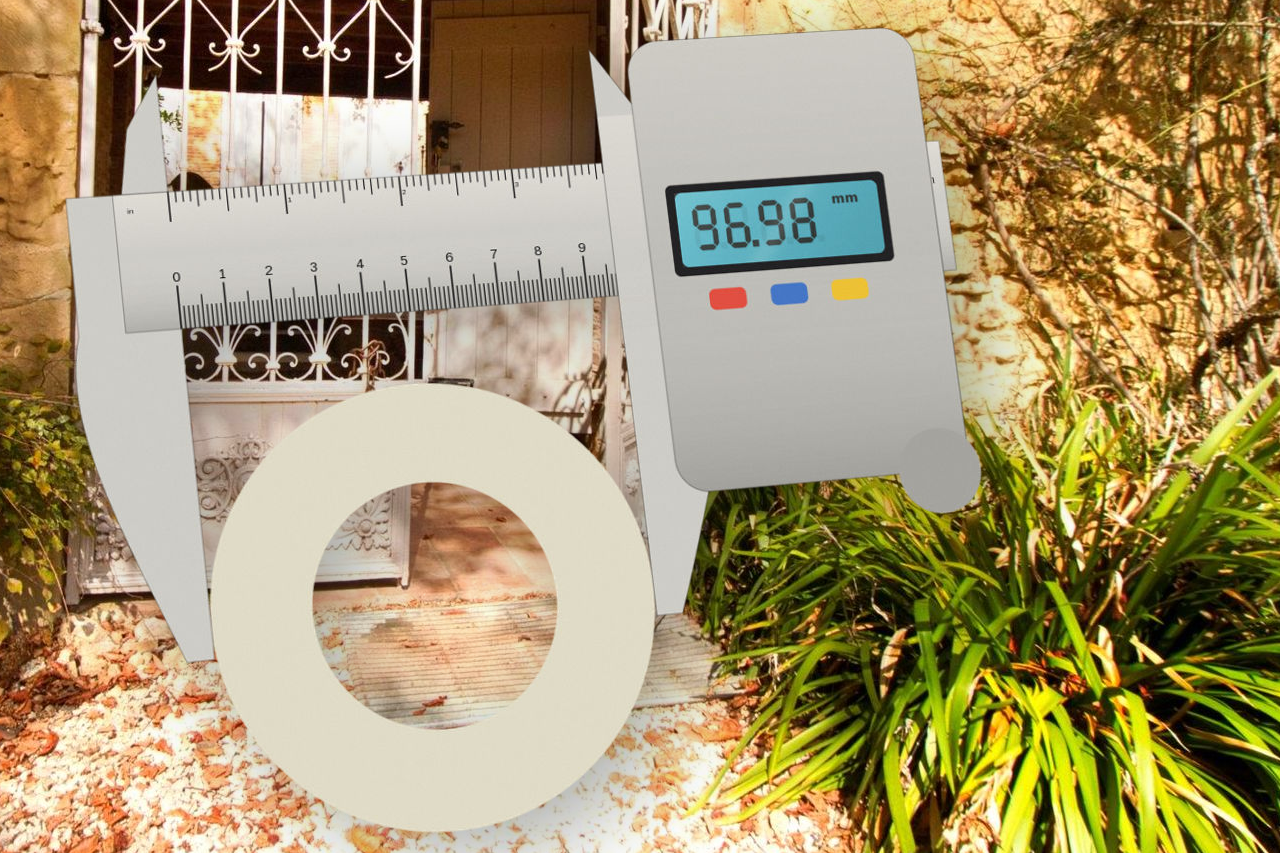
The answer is 96.98 mm
